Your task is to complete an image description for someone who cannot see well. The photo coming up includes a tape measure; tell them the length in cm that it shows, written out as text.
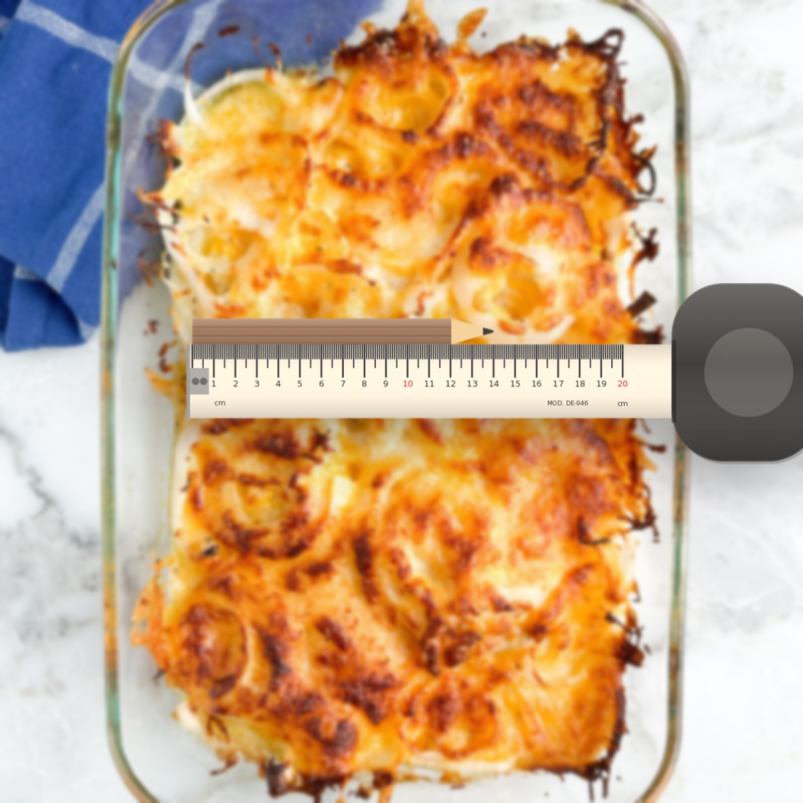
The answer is 14 cm
